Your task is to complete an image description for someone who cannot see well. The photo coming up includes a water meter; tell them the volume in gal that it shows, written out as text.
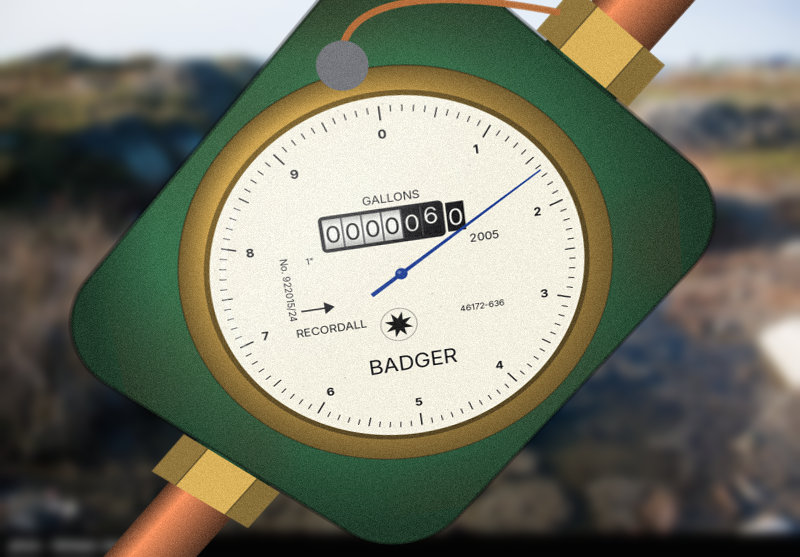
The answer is 61.6 gal
